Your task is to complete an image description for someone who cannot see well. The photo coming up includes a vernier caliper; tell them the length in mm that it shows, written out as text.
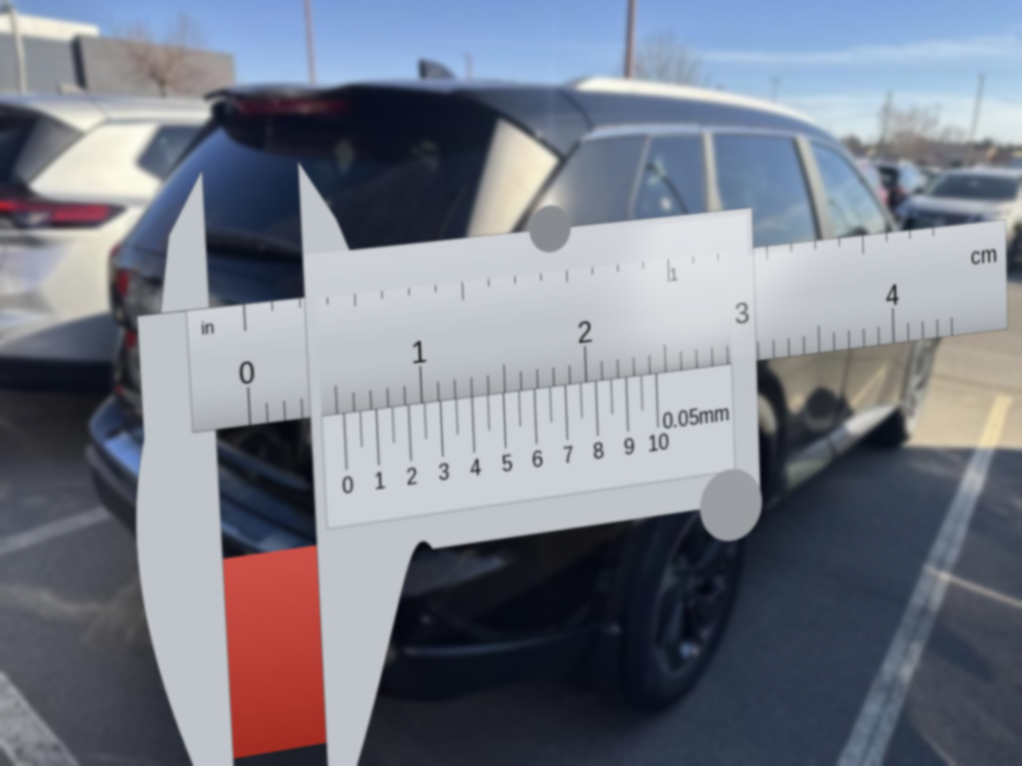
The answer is 5.4 mm
